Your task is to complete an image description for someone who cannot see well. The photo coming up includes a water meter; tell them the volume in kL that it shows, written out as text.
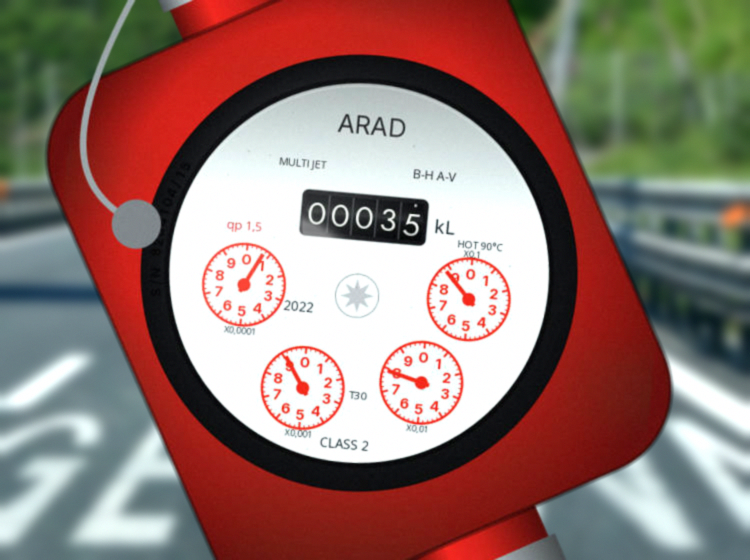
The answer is 34.8790 kL
